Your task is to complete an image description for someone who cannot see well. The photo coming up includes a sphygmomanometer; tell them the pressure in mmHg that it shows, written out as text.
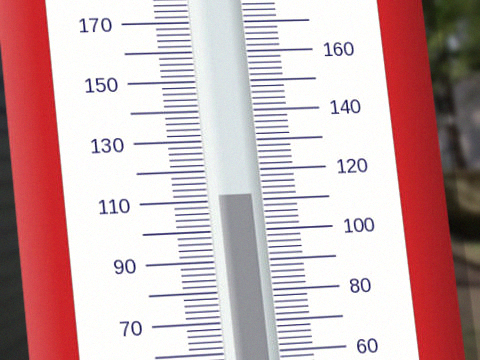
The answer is 112 mmHg
